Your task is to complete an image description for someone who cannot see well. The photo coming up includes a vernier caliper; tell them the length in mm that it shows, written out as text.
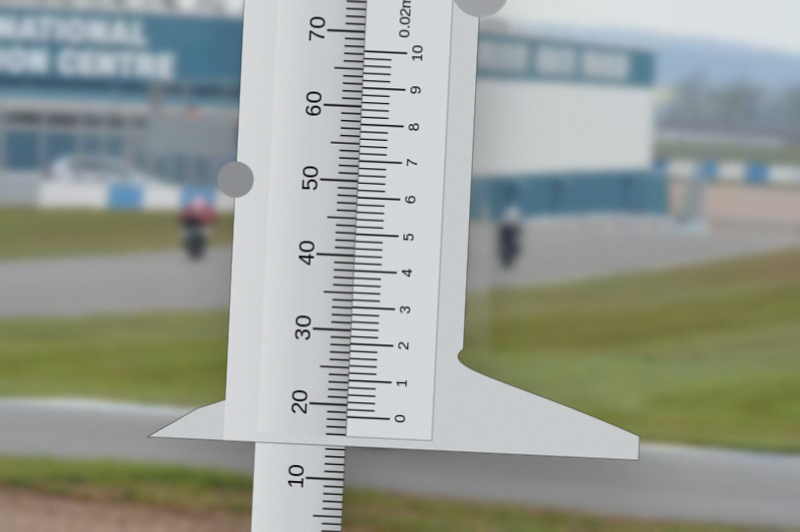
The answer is 18.4 mm
